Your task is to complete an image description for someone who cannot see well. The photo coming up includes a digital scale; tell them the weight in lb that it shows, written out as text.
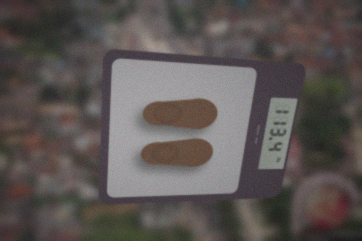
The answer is 113.4 lb
